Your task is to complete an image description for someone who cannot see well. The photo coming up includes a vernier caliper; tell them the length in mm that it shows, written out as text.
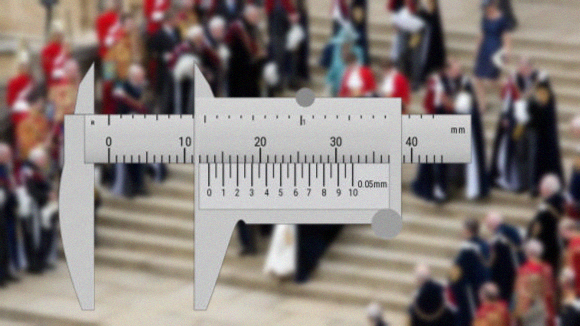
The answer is 13.2 mm
